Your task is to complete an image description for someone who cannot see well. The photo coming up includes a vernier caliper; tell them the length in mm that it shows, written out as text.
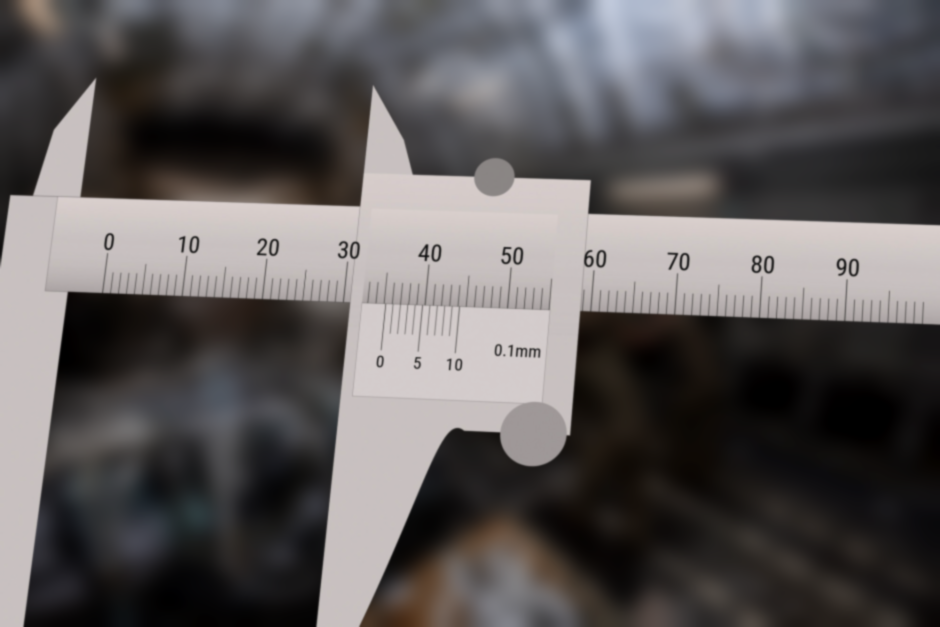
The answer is 35.2 mm
